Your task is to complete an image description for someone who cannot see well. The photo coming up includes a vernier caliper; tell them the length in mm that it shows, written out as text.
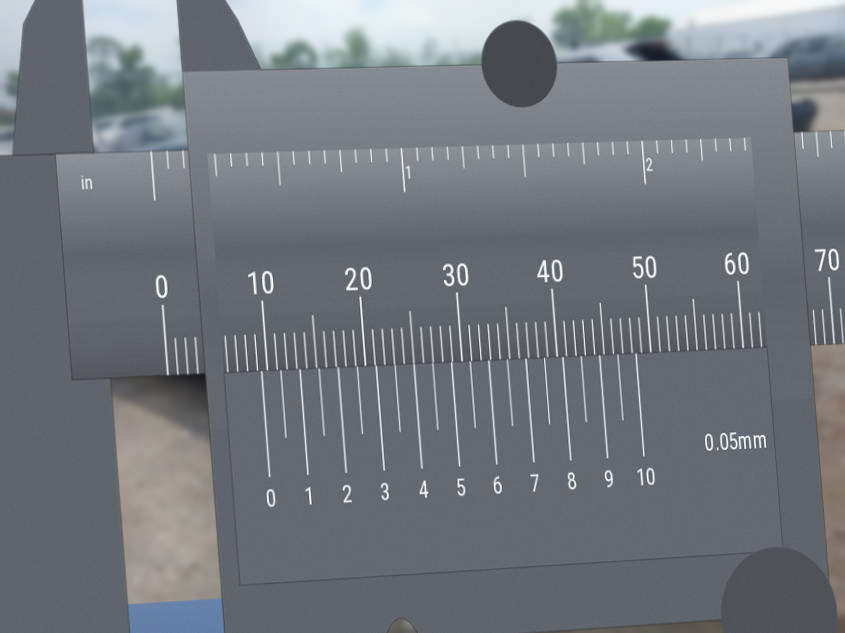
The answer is 9.4 mm
